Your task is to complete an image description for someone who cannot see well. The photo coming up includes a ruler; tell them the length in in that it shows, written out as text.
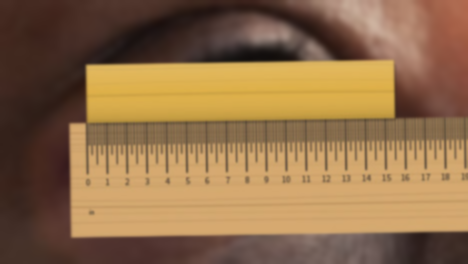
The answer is 15.5 in
